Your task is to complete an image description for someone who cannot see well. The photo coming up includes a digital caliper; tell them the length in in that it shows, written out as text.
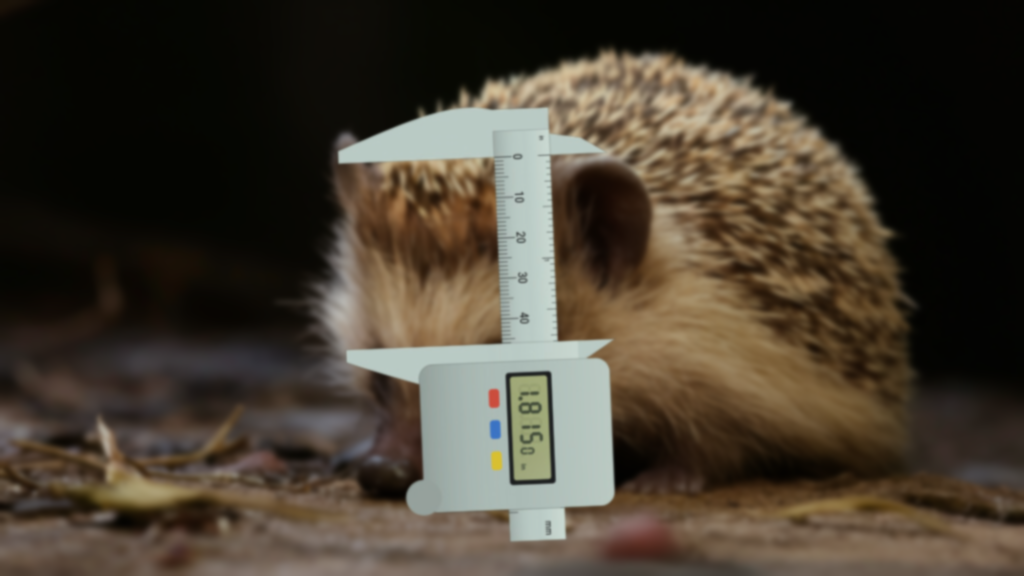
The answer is 1.8150 in
